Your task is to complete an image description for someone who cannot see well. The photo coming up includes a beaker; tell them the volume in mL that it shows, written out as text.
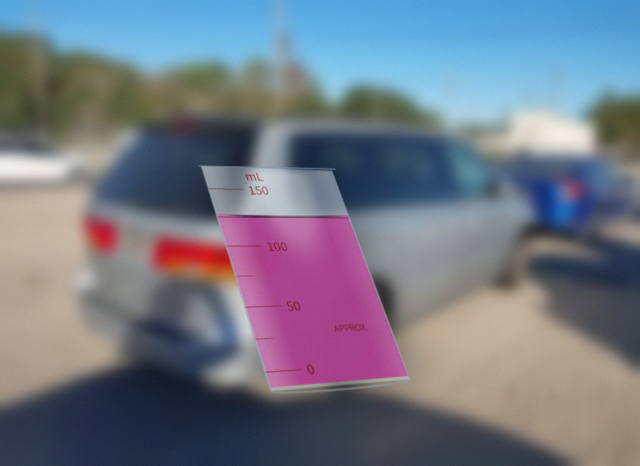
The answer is 125 mL
